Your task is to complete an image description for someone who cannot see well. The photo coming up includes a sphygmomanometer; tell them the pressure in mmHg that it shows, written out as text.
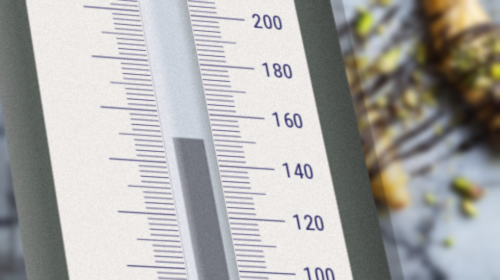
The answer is 150 mmHg
